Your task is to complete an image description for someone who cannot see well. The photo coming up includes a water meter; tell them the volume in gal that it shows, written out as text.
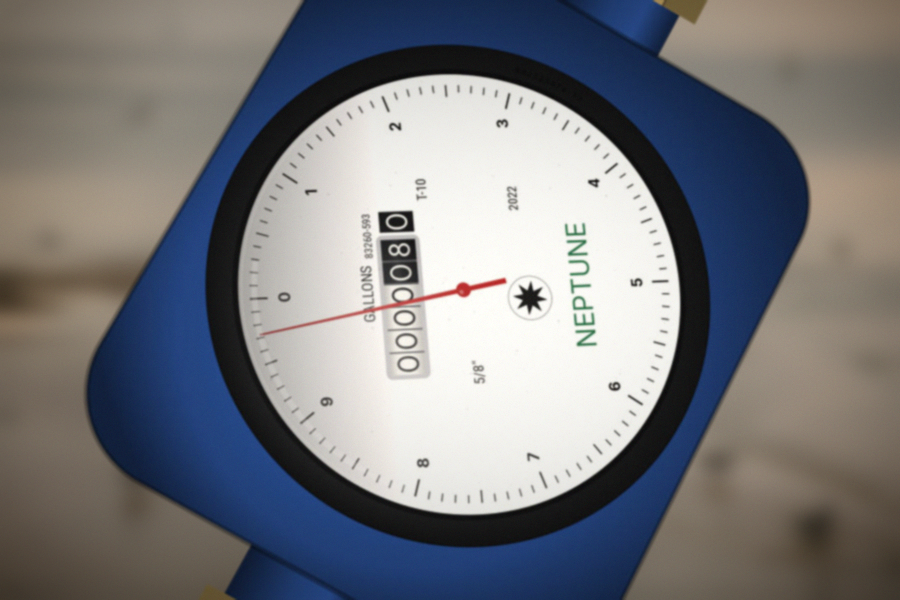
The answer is 79.7 gal
